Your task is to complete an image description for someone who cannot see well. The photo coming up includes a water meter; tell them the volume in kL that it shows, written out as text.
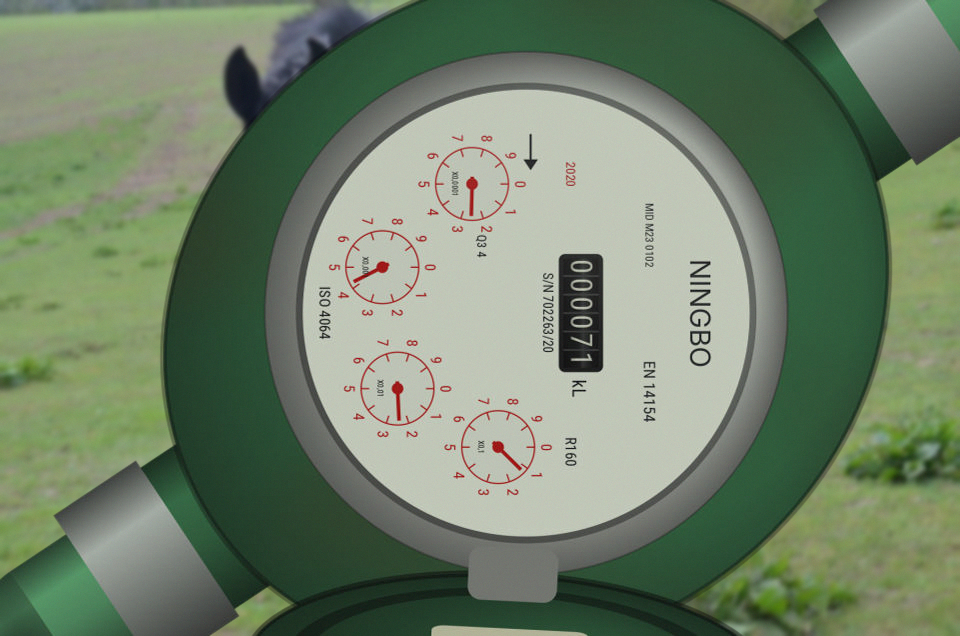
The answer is 71.1242 kL
